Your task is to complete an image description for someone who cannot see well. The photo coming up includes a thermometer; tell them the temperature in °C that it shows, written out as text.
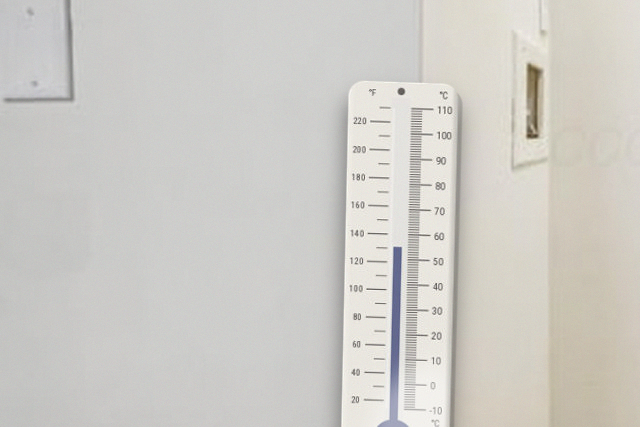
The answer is 55 °C
